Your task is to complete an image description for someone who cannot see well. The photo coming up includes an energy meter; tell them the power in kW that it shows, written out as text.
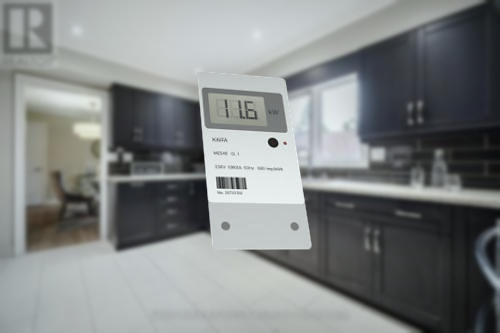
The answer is 11.6 kW
